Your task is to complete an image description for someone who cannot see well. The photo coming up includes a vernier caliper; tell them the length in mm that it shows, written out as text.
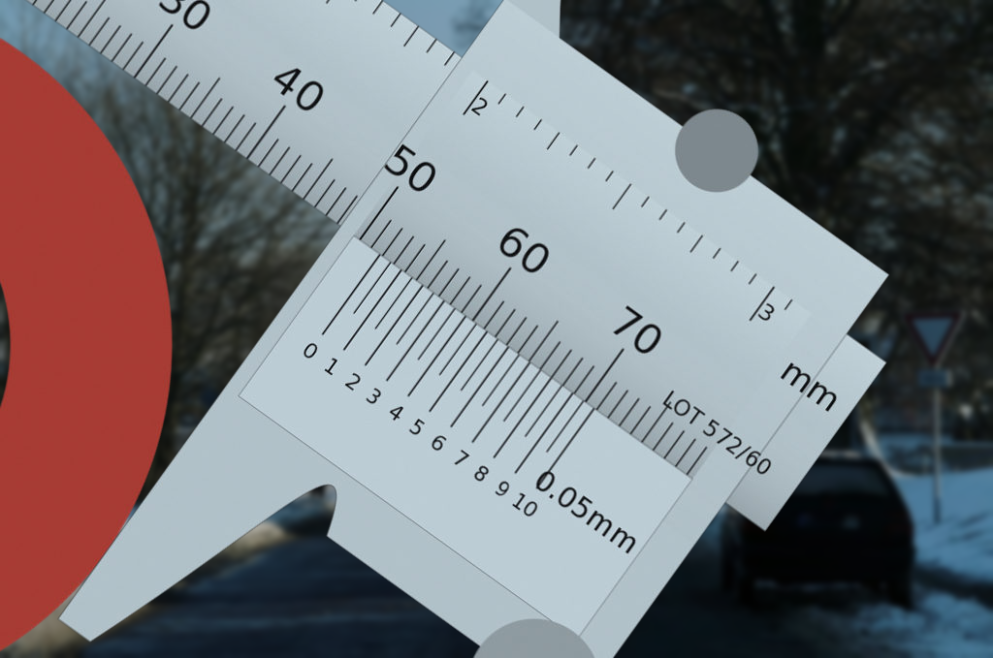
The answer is 51.8 mm
